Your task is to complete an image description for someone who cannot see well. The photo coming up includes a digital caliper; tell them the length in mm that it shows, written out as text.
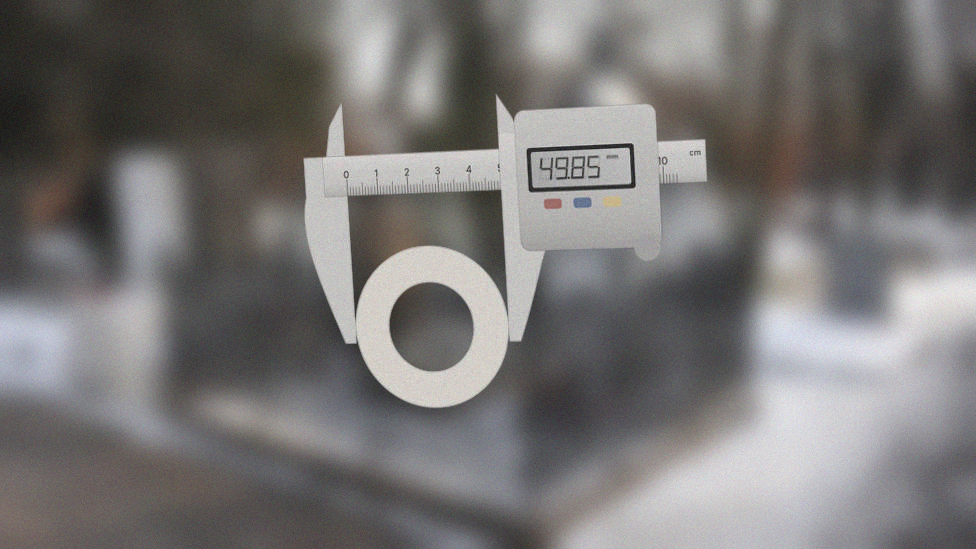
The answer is 49.85 mm
